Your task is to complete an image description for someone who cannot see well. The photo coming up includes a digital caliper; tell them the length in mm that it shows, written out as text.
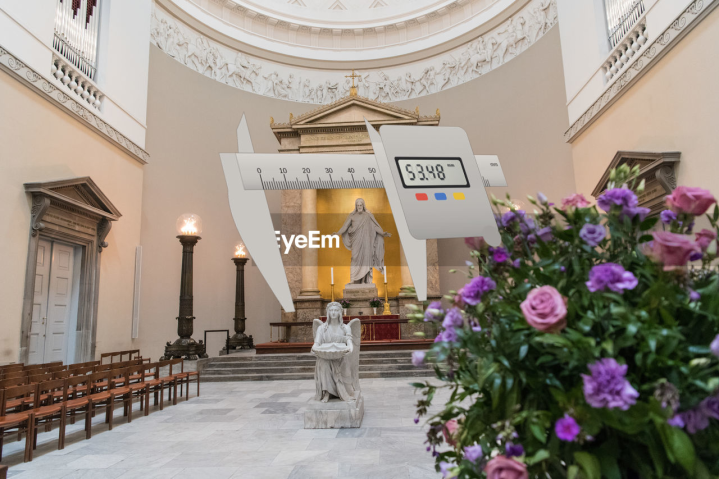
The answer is 53.48 mm
